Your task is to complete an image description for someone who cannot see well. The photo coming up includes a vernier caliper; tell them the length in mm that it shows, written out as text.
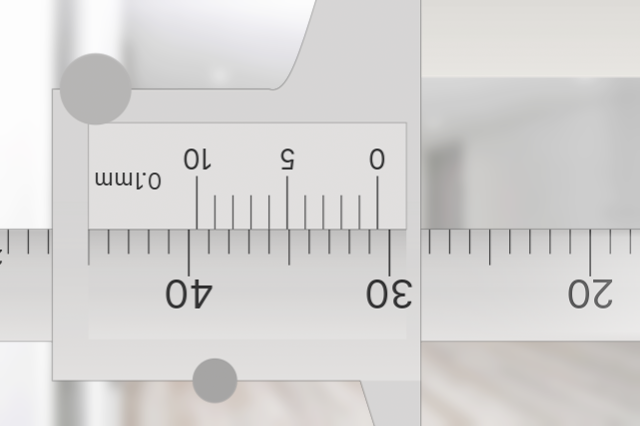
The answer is 30.6 mm
